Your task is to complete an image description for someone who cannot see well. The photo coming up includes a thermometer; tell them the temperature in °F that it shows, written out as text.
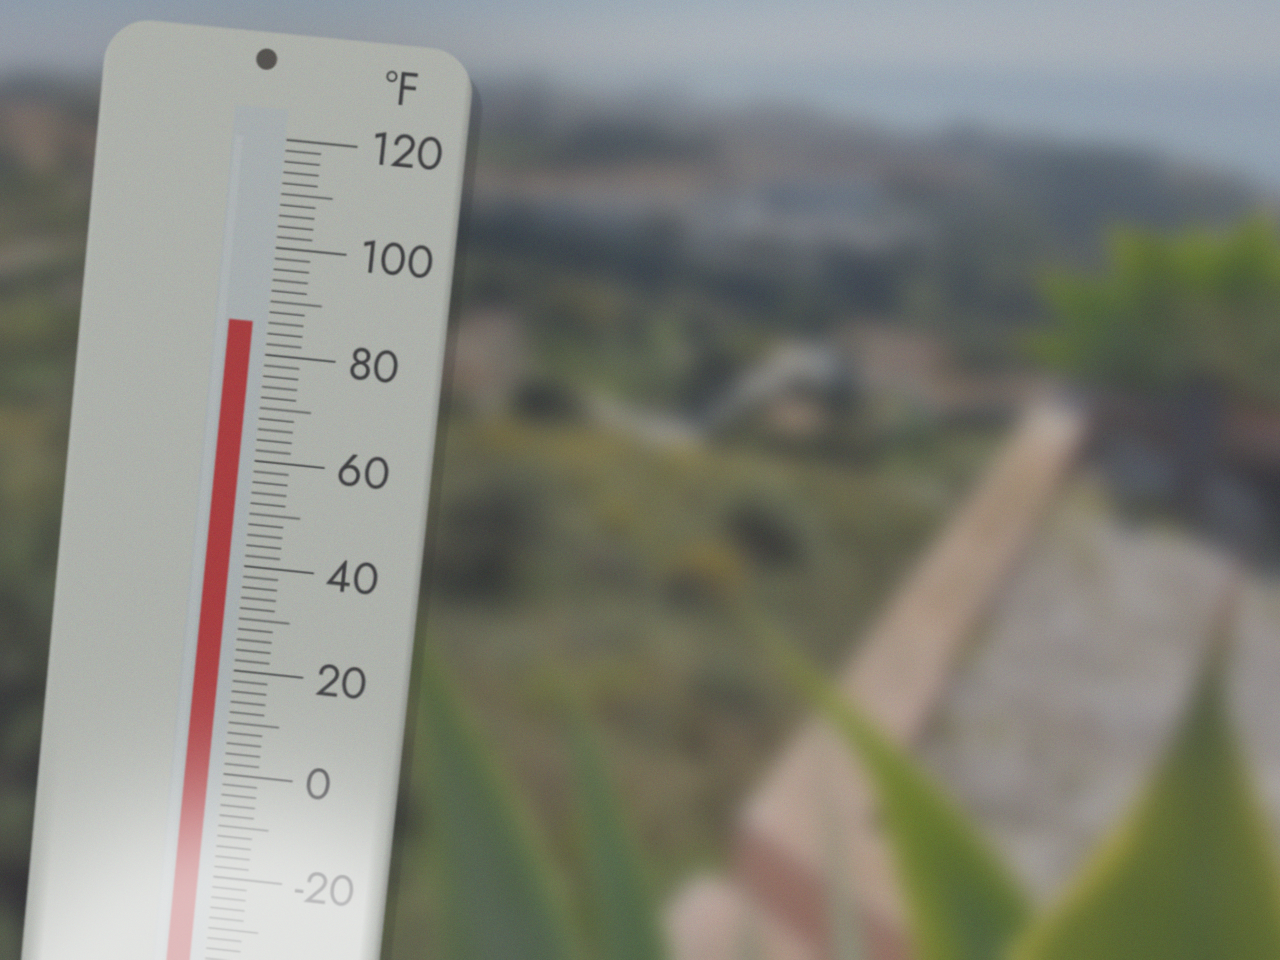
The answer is 86 °F
